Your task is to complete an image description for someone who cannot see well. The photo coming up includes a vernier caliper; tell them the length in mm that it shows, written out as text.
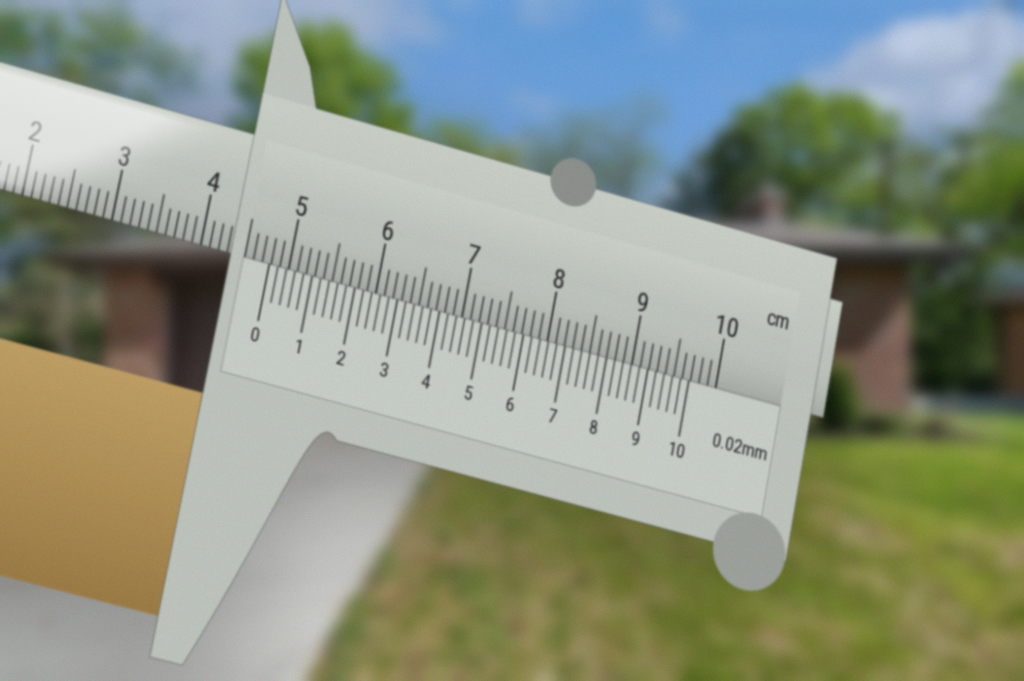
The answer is 47.8 mm
